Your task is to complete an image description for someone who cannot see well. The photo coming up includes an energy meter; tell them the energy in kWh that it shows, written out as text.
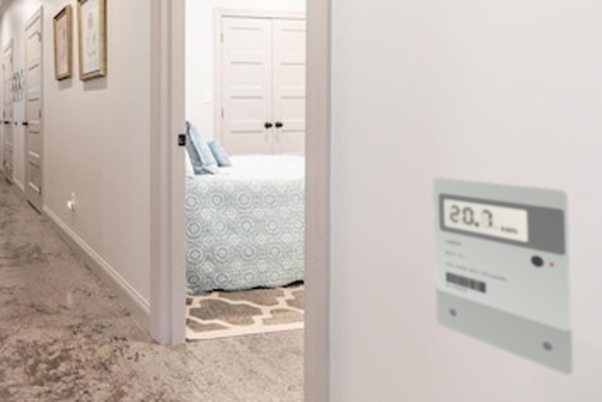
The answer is 20.7 kWh
